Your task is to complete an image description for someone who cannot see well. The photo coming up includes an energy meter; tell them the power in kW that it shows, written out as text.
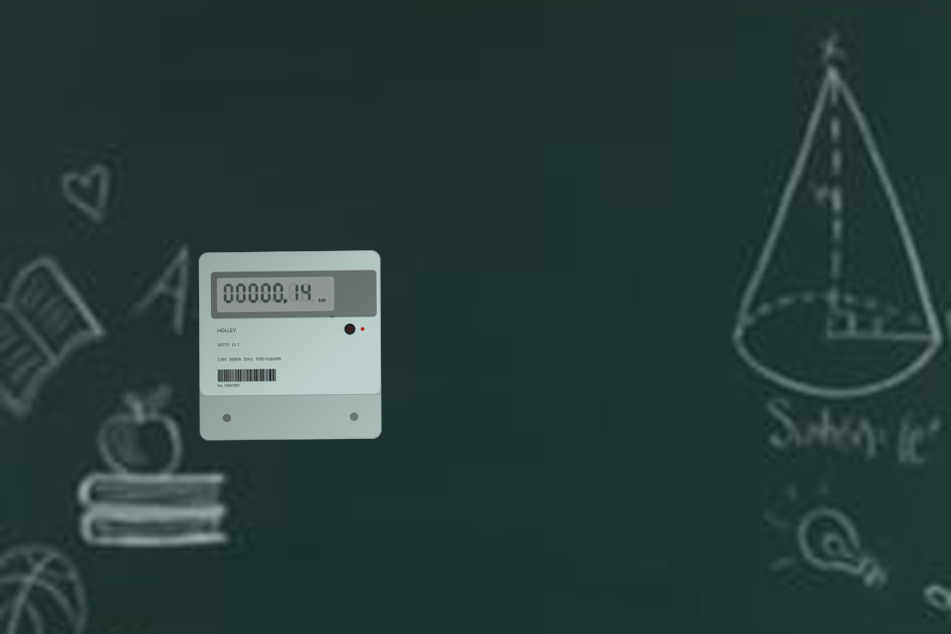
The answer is 0.14 kW
